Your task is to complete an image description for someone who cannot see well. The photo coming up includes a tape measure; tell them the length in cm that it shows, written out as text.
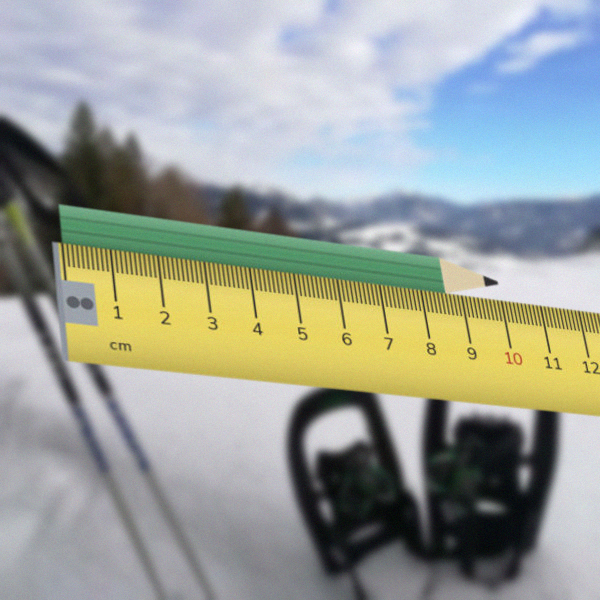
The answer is 10 cm
